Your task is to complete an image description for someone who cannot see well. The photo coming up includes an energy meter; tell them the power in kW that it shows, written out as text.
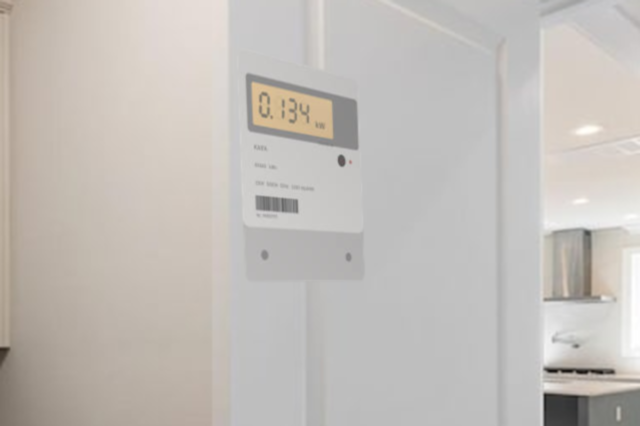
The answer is 0.134 kW
